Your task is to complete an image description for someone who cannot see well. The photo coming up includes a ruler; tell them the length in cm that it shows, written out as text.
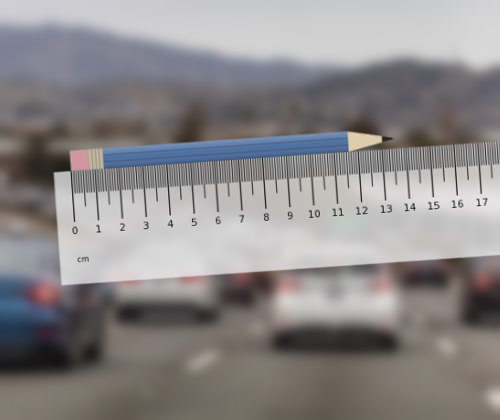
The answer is 13.5 cm
